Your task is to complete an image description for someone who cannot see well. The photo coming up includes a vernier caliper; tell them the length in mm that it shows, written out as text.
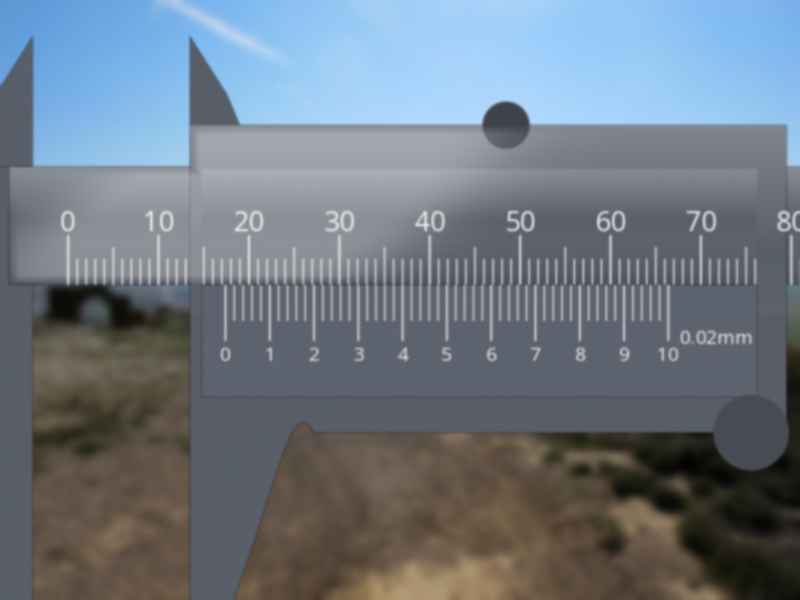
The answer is 17.4 mm
